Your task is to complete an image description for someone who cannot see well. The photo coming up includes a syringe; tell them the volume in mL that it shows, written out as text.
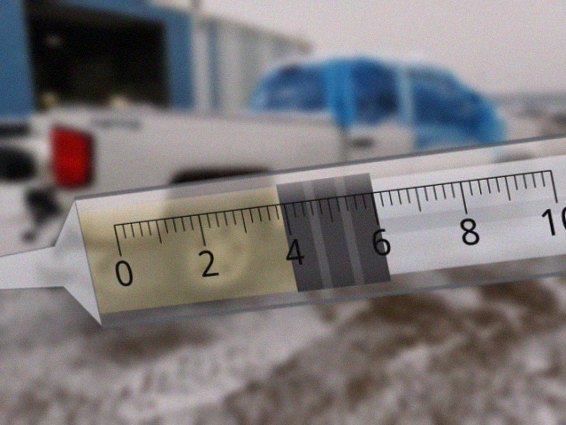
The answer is 3.9 mL
